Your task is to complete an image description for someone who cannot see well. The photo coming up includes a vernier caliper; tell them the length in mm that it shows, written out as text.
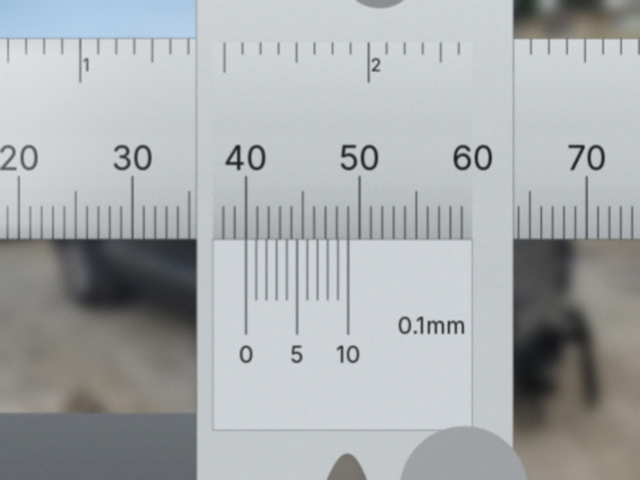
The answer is 40.0 mm
